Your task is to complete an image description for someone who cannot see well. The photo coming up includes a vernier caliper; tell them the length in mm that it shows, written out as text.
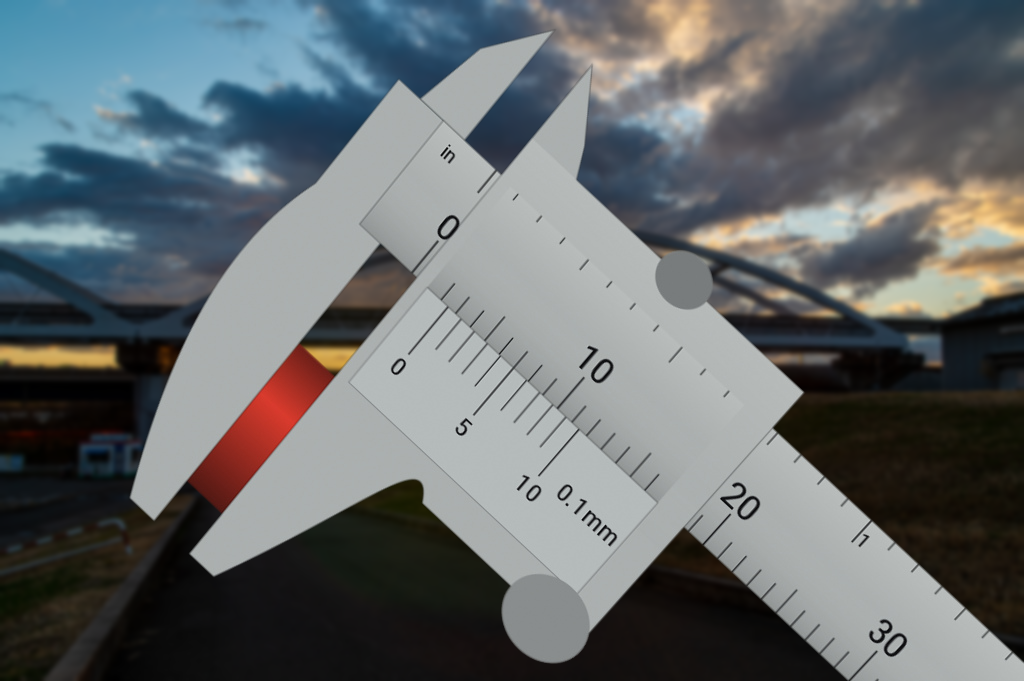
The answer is 2.5 mm
